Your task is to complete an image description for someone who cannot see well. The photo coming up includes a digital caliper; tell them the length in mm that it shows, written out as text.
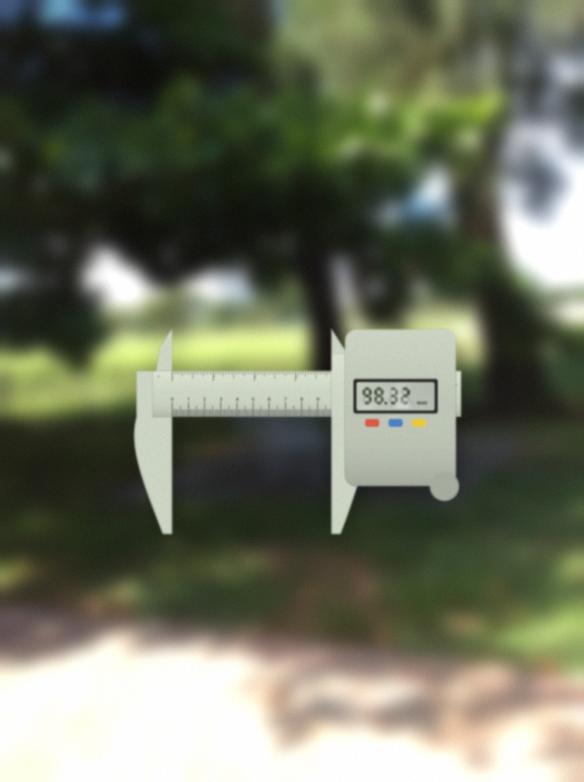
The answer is 98.32 mm
